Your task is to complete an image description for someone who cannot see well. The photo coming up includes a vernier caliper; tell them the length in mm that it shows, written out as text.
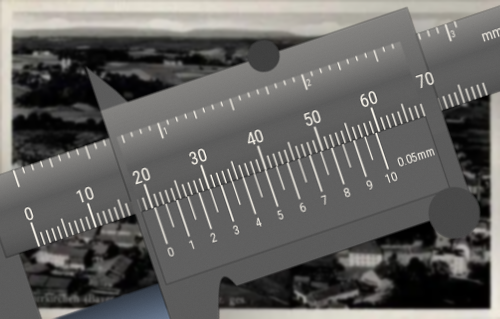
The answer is 20.4 mm
